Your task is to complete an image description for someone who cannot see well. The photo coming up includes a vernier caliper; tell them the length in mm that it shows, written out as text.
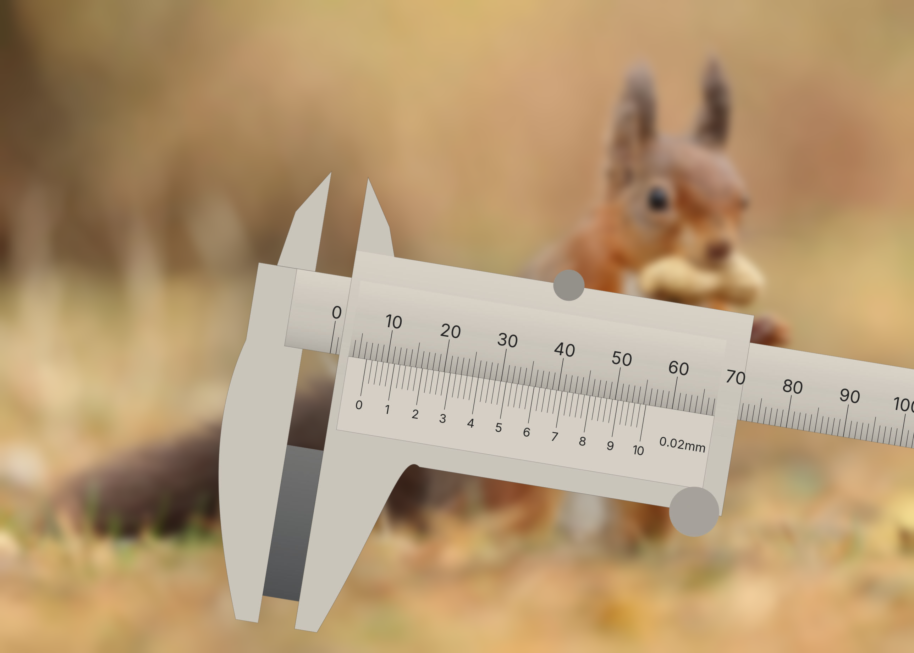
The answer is 6.4 mm
